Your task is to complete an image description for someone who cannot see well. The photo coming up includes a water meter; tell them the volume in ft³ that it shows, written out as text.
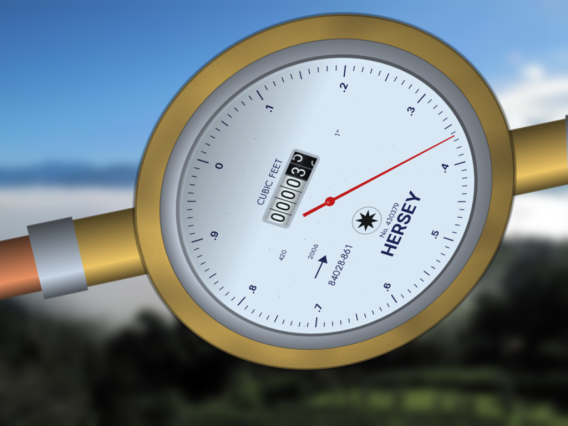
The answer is 35.36 ft³
